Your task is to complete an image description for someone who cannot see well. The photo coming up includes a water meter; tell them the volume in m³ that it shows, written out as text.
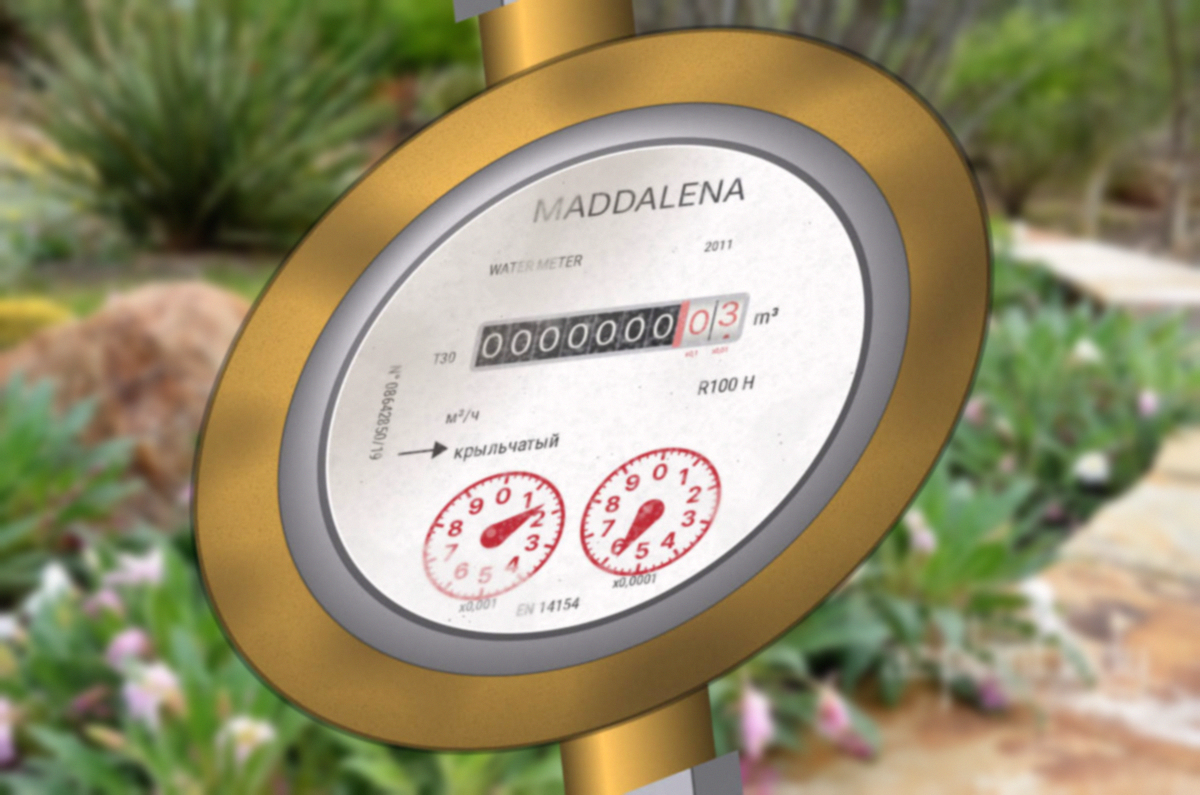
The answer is 0.0315 m³
